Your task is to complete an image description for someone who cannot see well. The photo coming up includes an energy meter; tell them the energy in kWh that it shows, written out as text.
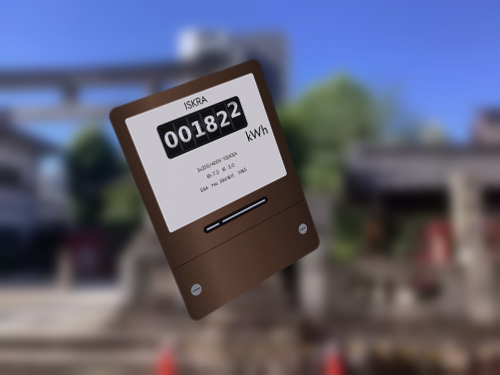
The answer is 1822 kWh
